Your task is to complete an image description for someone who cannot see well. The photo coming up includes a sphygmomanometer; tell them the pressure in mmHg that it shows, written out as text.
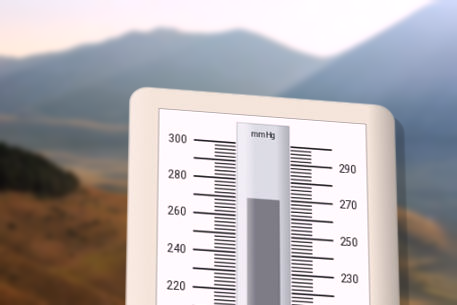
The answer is 270 mmHg
